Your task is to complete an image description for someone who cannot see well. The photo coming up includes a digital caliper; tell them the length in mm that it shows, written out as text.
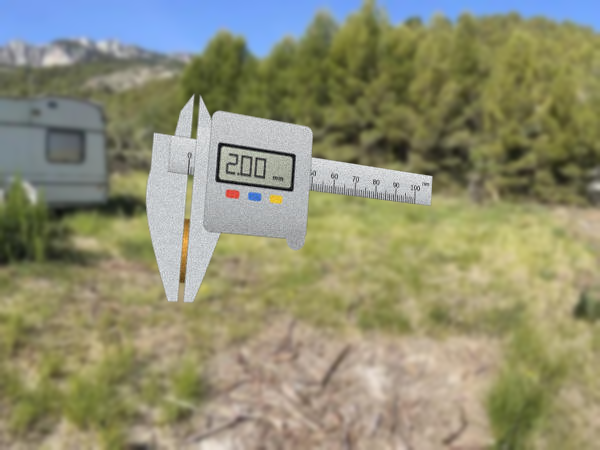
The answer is 2.00 mm
